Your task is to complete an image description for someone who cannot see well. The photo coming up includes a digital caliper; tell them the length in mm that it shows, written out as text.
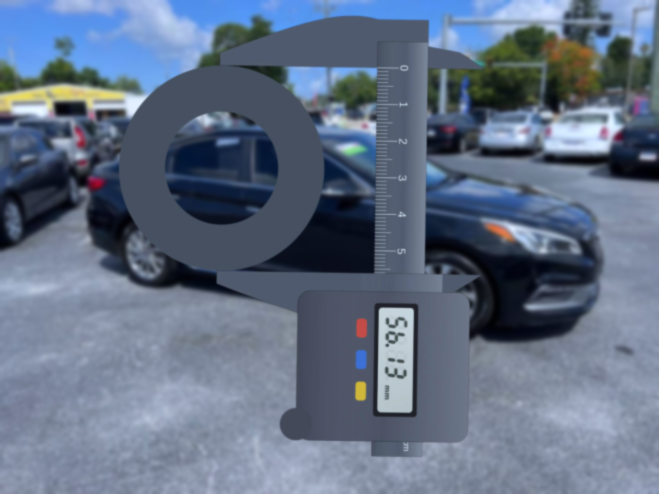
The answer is 56.13 mm
